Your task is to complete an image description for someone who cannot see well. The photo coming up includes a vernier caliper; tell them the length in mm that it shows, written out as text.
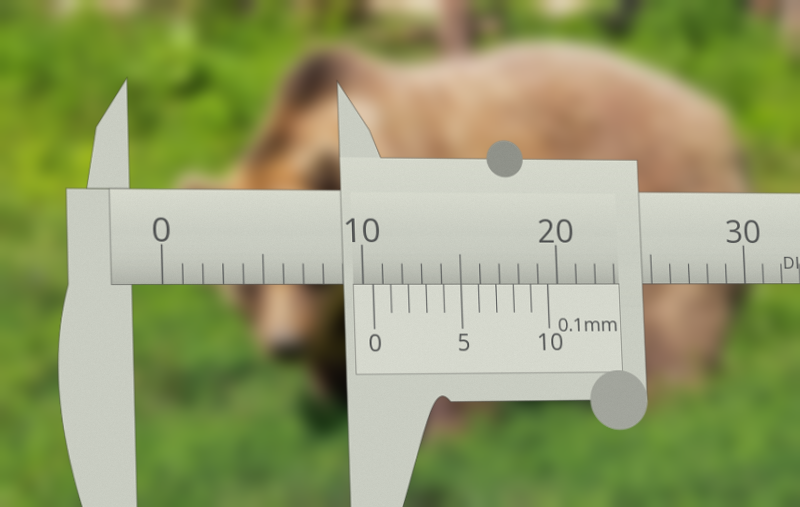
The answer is 10.5 mm
